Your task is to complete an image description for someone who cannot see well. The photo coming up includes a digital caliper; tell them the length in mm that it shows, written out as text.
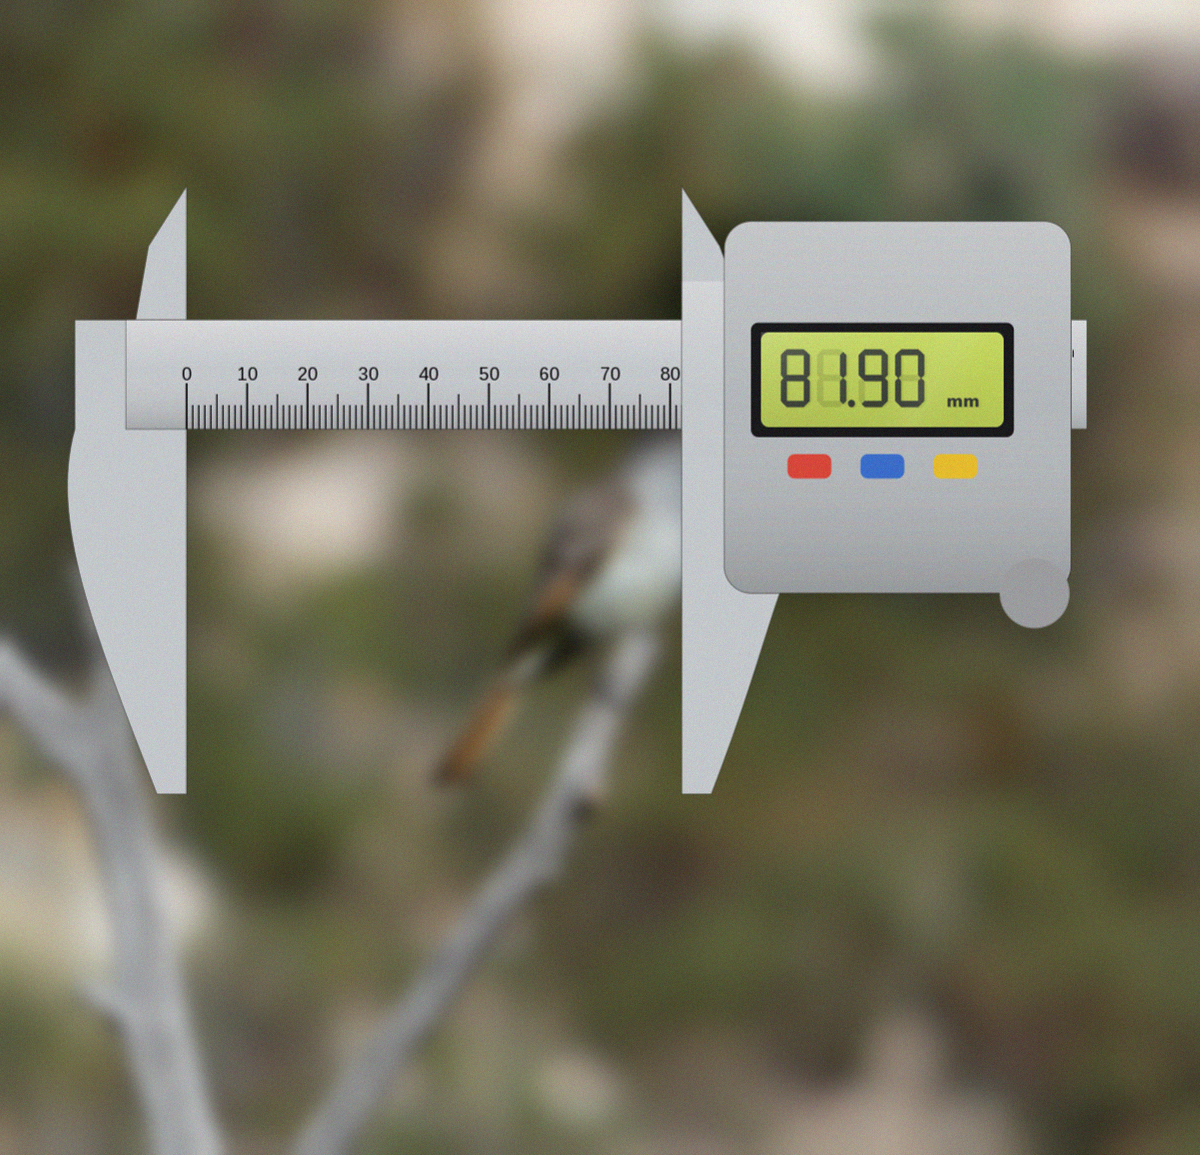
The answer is 81.90 mm
